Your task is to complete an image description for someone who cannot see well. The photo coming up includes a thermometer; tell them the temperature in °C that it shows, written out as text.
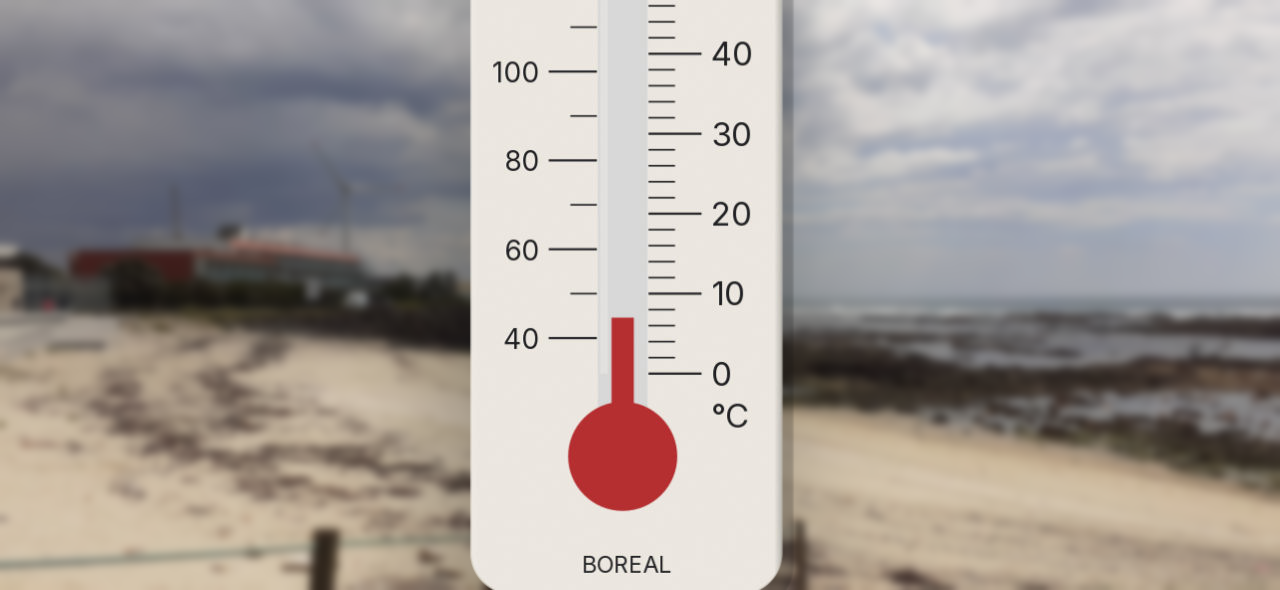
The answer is 7 °C
